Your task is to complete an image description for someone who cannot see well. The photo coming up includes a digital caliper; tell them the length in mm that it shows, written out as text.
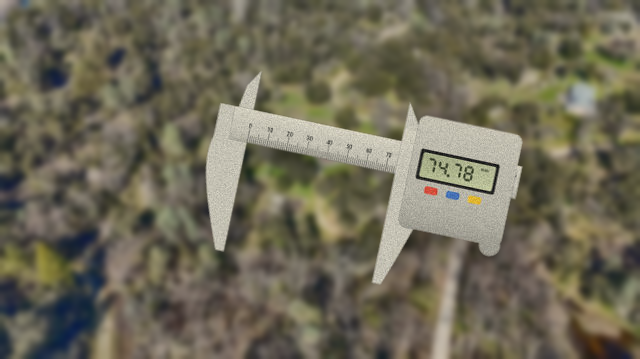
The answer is 74.78 mm
